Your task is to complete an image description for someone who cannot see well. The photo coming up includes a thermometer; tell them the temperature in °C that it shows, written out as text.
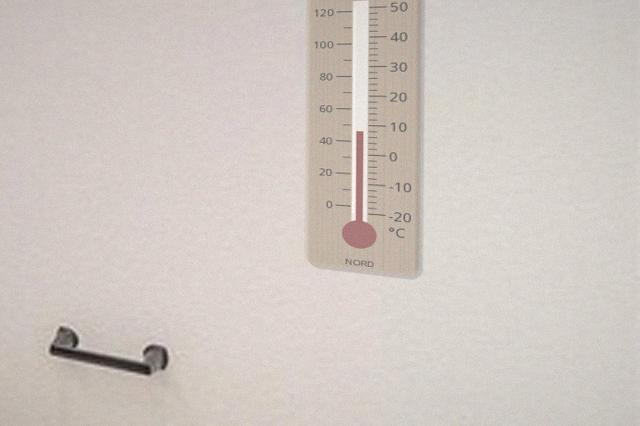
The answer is 8 °C
